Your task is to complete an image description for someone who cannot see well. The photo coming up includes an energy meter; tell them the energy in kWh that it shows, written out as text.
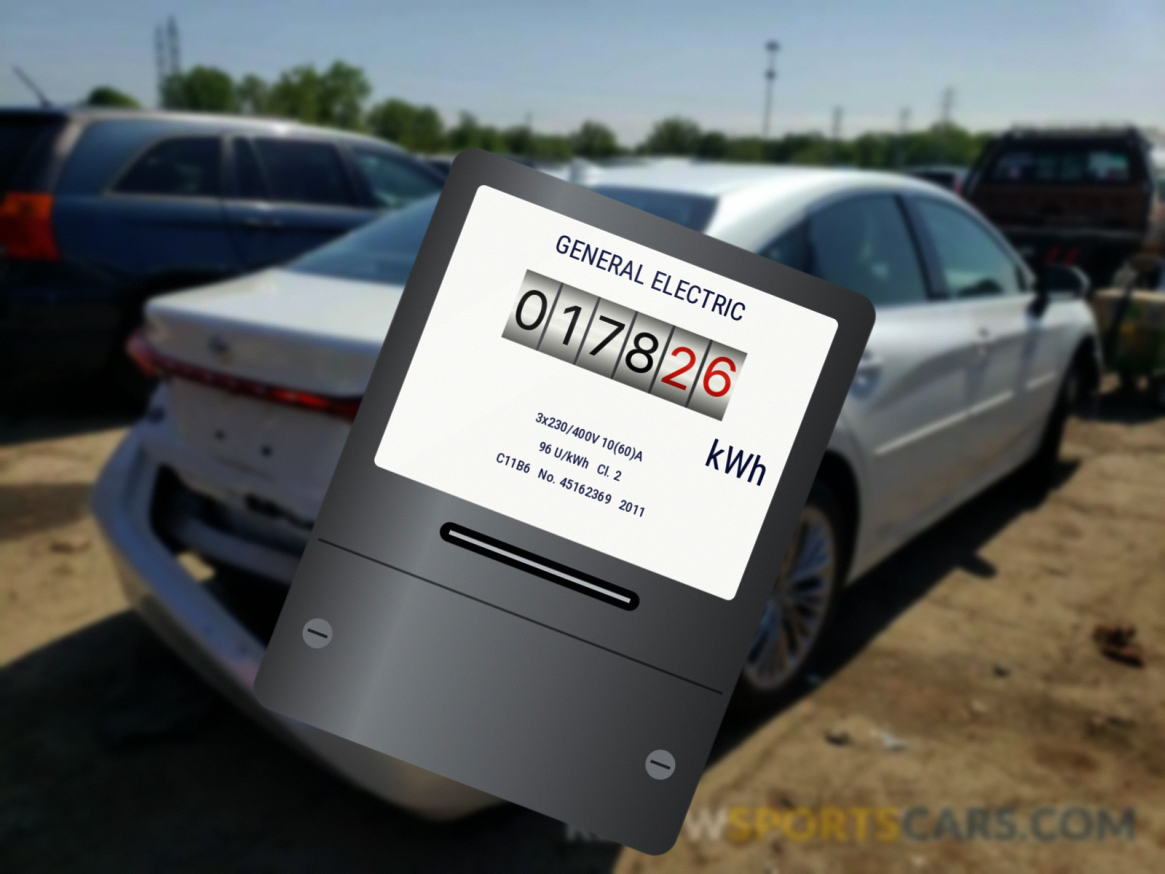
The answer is 178.26 kWh
